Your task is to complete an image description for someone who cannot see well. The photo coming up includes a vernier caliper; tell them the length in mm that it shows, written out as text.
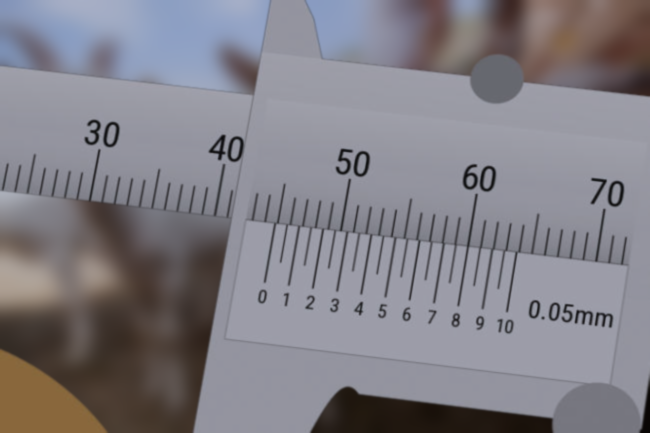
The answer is 44.8 mm
